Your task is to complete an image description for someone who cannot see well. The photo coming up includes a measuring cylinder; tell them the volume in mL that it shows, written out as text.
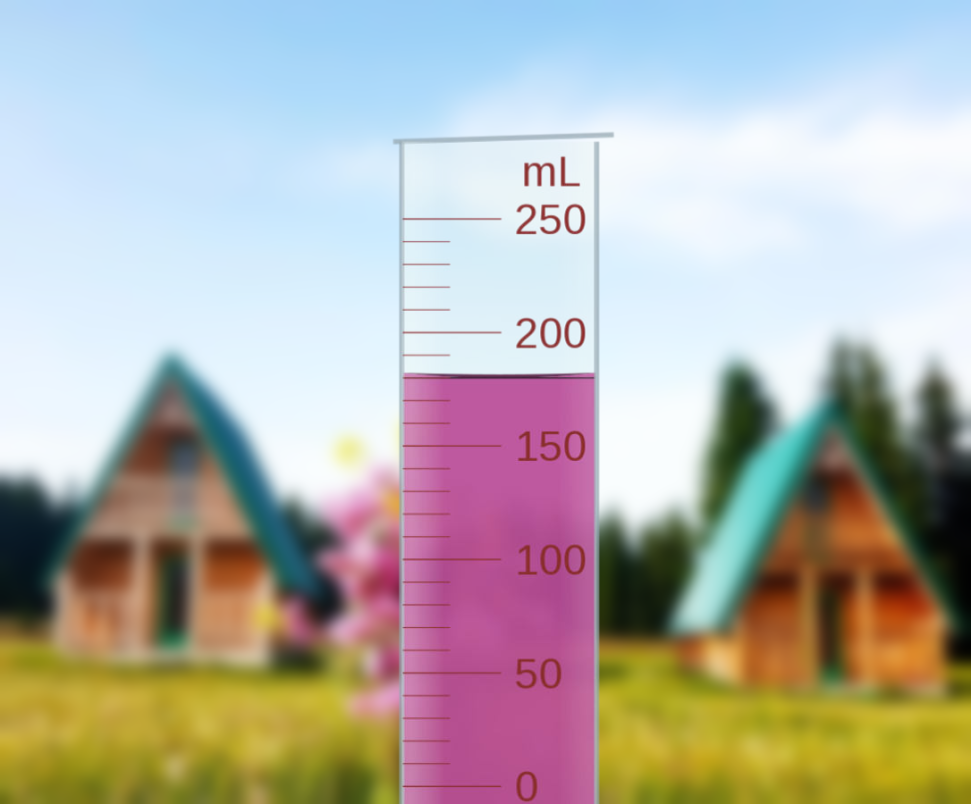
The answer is 180 mL
